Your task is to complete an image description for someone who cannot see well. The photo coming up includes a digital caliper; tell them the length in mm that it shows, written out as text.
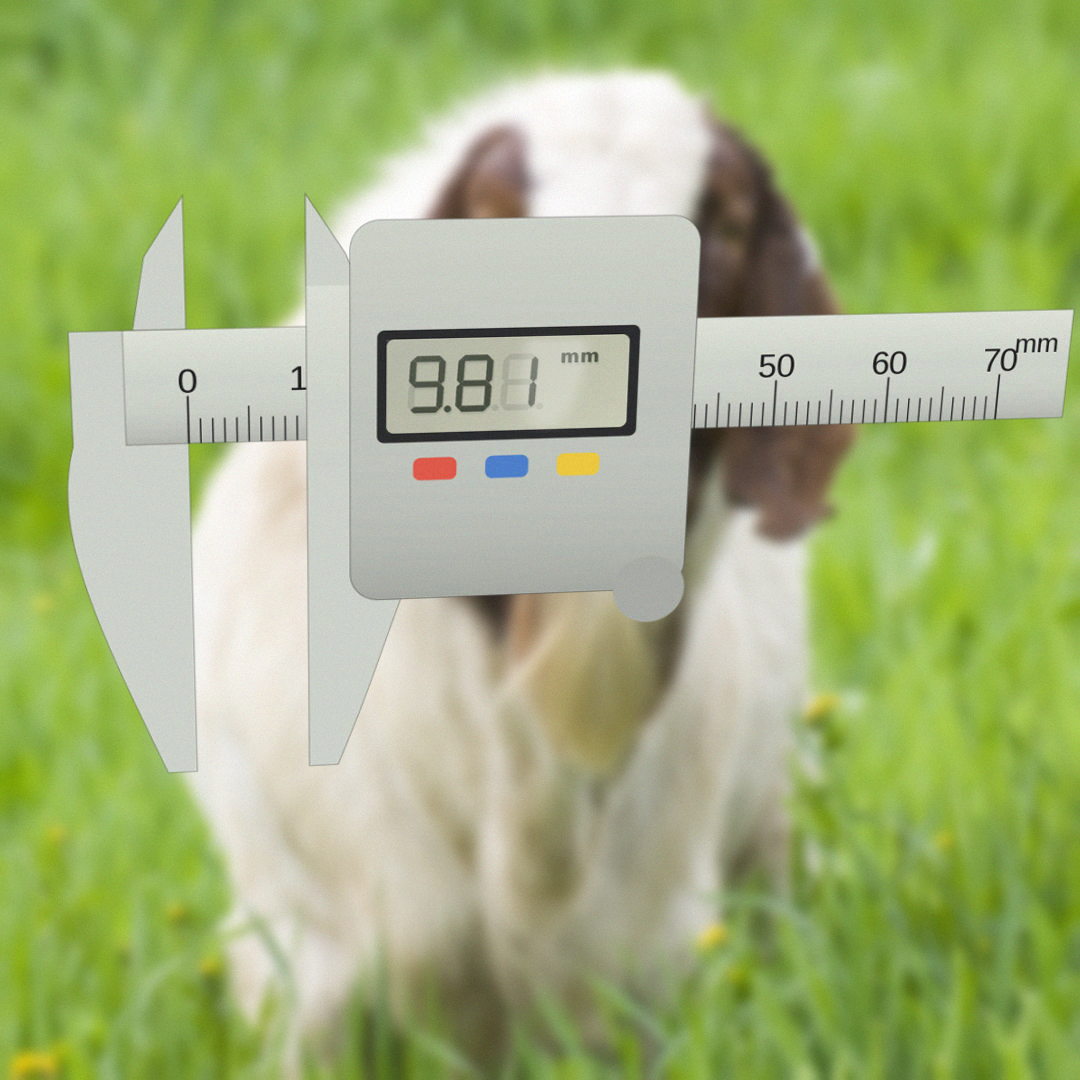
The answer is 9.81 mm
